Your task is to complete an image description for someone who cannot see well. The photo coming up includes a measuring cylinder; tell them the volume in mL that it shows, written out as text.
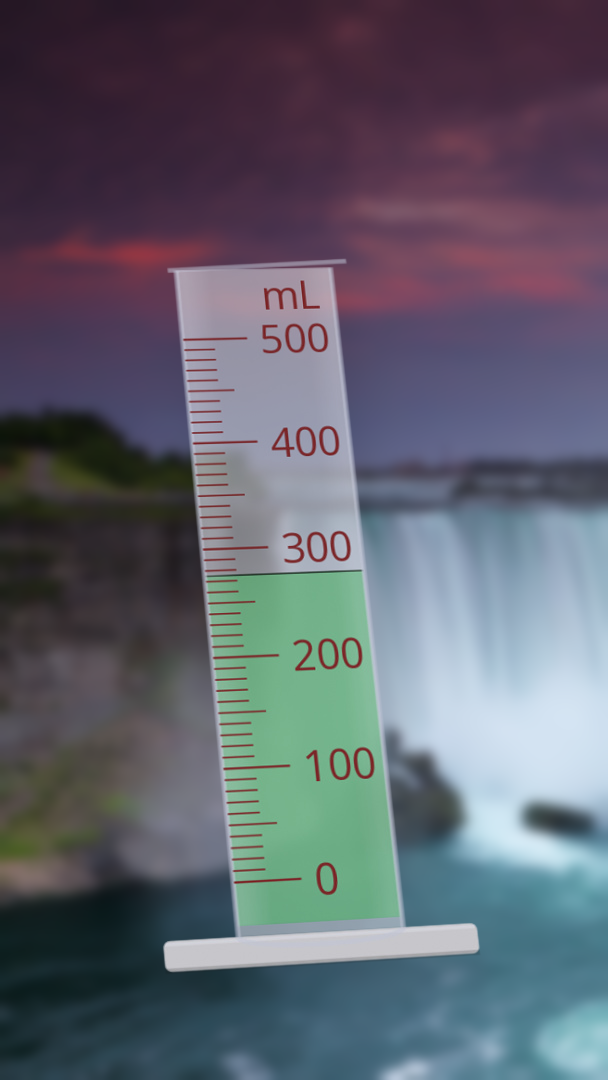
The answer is 275 mL
